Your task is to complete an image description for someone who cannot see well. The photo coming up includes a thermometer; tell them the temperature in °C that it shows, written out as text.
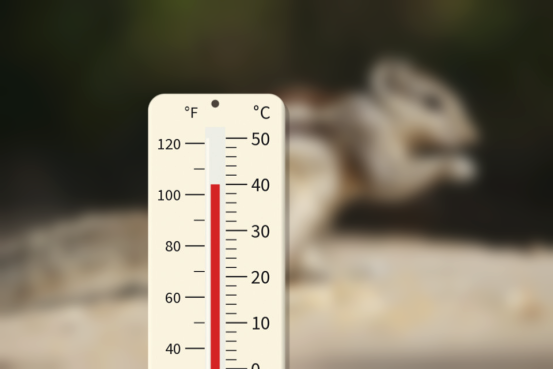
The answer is 40 °C
